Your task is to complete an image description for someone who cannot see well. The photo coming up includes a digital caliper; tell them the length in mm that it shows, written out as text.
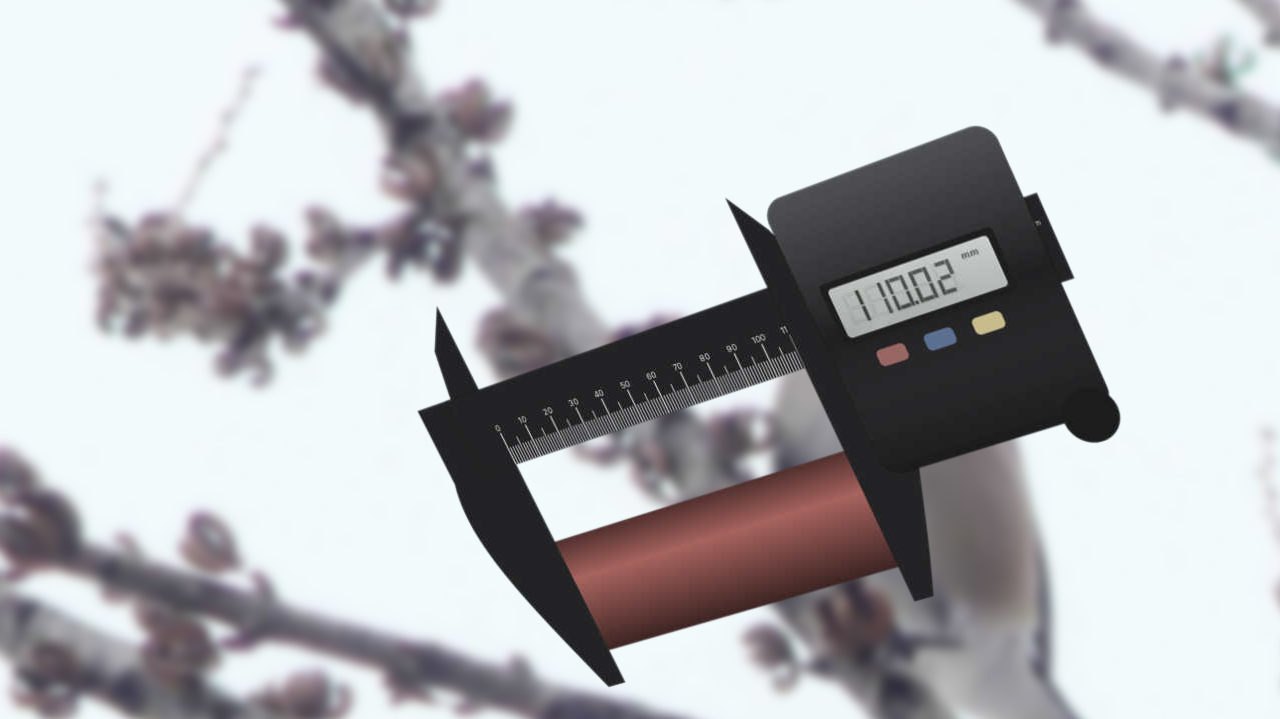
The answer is 110.02 mm
